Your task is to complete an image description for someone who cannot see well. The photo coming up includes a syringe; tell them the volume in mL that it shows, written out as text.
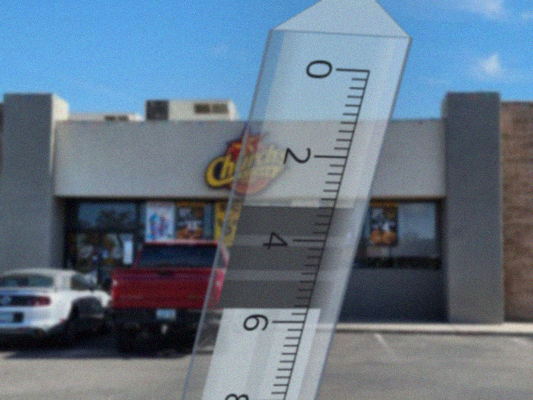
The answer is 3.2 mL
